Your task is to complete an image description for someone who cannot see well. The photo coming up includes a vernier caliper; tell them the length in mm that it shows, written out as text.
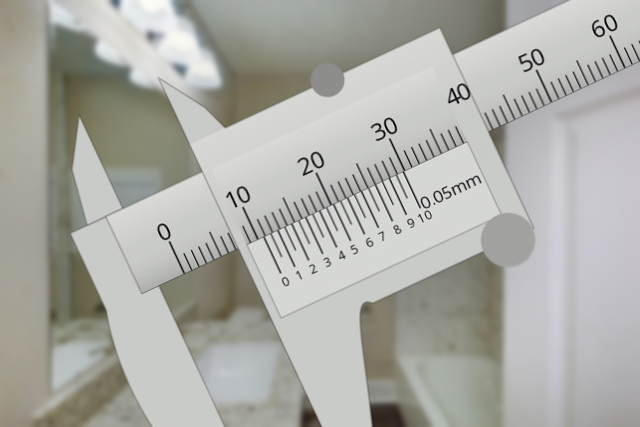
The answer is 10.8 mm
